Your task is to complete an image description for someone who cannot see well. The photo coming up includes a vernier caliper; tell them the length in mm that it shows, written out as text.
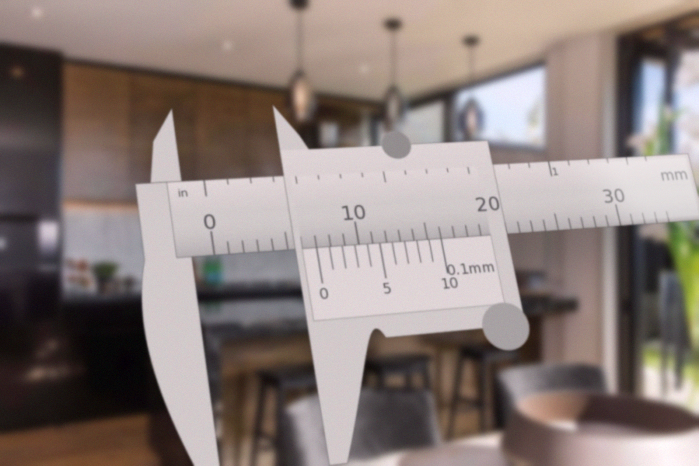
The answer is 7.0 mm
